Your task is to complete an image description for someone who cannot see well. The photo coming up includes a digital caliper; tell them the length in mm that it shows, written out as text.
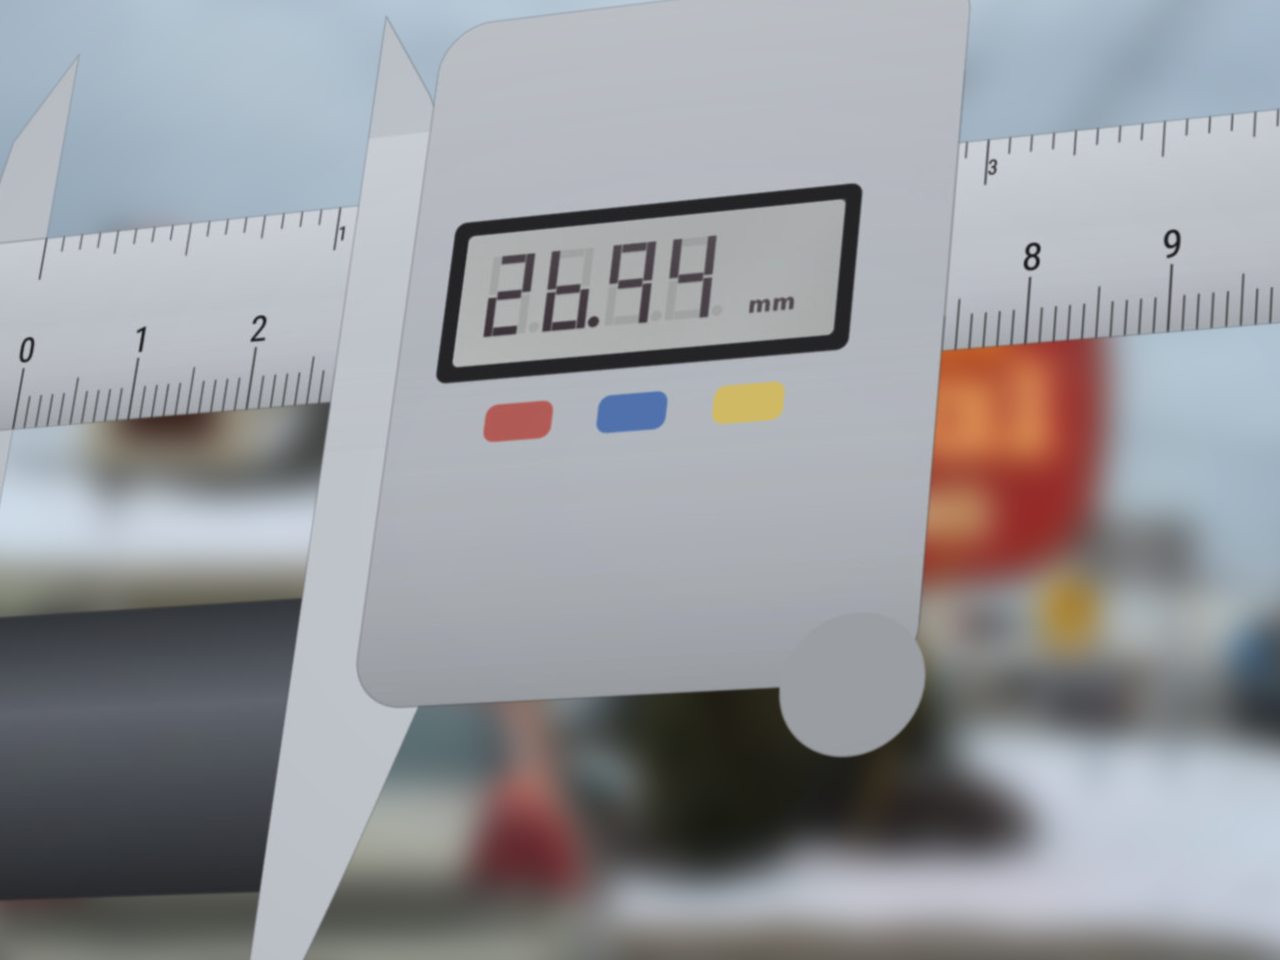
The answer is 26.94 mm
